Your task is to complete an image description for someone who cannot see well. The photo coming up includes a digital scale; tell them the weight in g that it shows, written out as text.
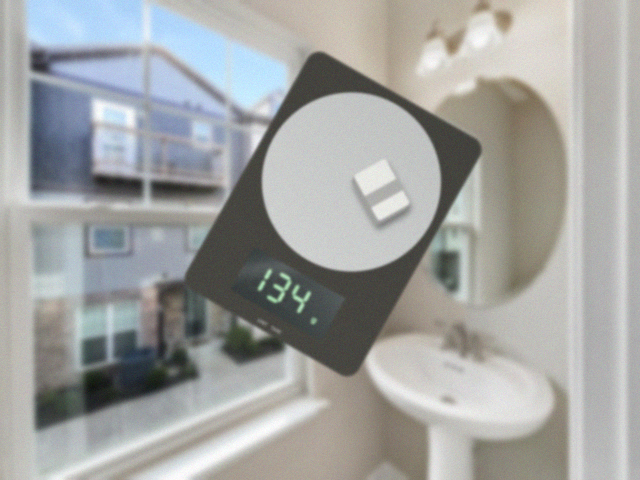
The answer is 134 g
